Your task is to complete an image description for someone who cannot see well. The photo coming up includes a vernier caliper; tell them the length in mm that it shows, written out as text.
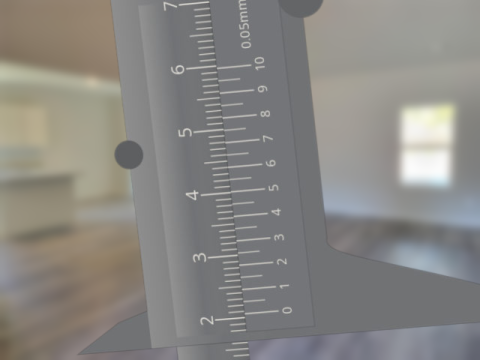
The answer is 20.6 mm
